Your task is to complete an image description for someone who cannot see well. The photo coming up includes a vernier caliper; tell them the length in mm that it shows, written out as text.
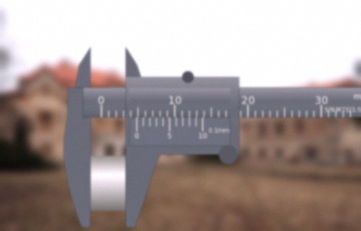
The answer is 4.8 mm
